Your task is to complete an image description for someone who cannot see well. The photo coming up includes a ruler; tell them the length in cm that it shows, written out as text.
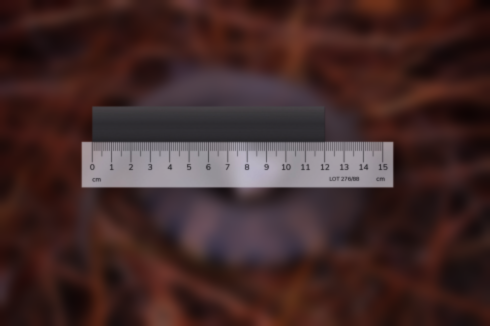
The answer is 12 cm
